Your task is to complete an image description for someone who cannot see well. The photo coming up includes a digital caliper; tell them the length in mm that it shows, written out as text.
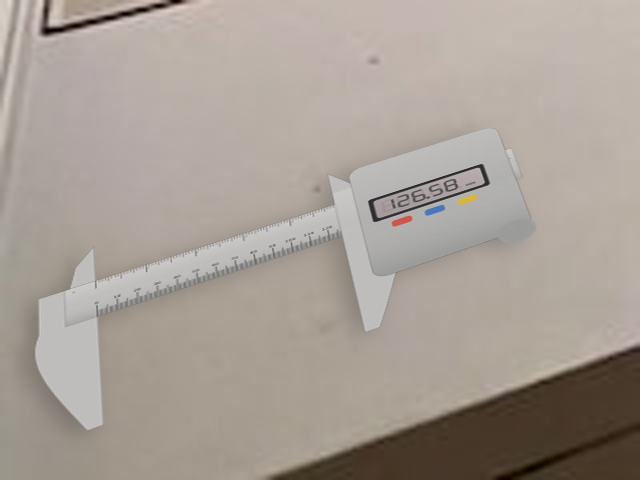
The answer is 126.58 mm
